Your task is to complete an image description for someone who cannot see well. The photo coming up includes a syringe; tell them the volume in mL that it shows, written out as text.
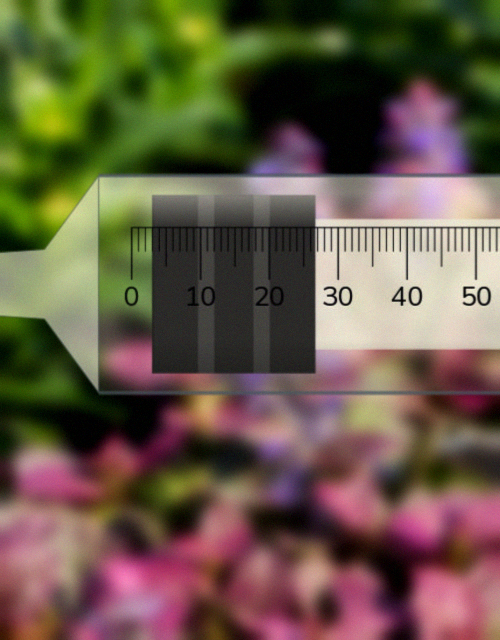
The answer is 3 mL
